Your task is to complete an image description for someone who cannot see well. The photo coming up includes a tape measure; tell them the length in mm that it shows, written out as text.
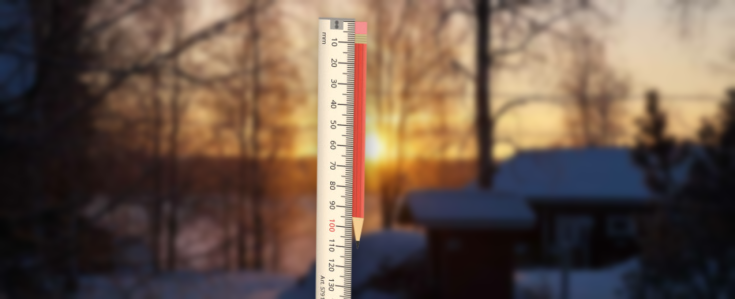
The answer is 110 mm
